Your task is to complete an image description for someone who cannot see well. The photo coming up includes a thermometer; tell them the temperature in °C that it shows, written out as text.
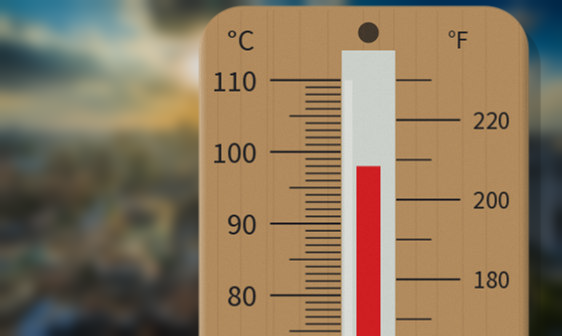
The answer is 98 °C
